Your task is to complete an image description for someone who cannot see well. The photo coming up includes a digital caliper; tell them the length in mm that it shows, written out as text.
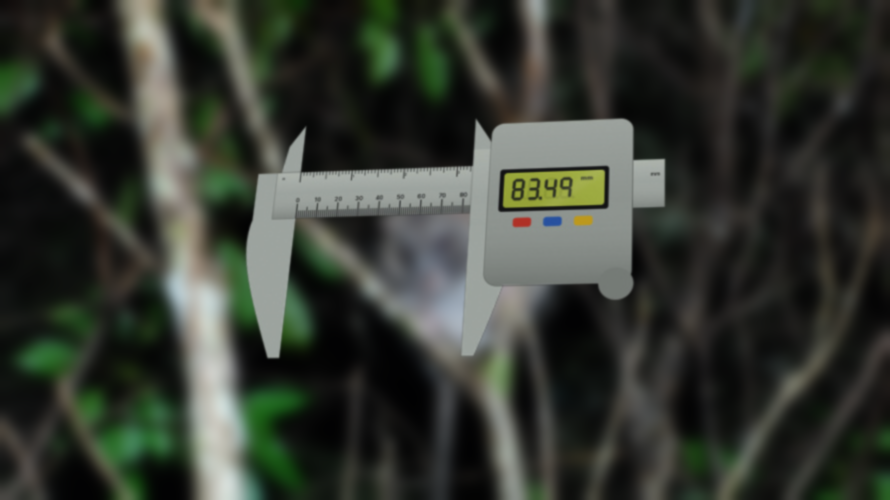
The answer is 83.49 mm
